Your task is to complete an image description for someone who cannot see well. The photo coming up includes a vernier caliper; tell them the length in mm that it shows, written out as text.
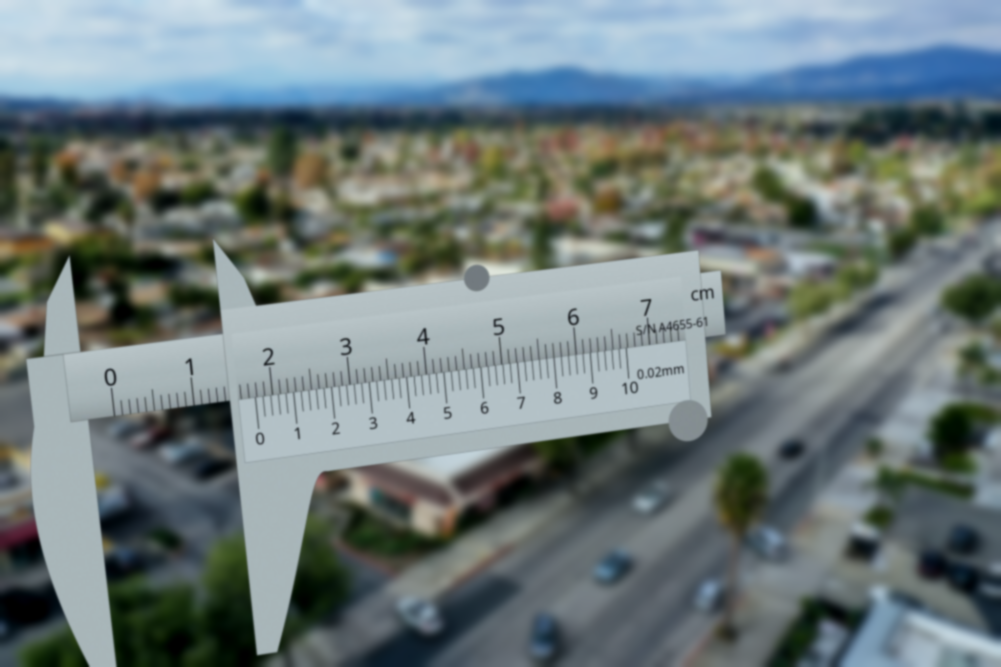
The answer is 17.8 mm
